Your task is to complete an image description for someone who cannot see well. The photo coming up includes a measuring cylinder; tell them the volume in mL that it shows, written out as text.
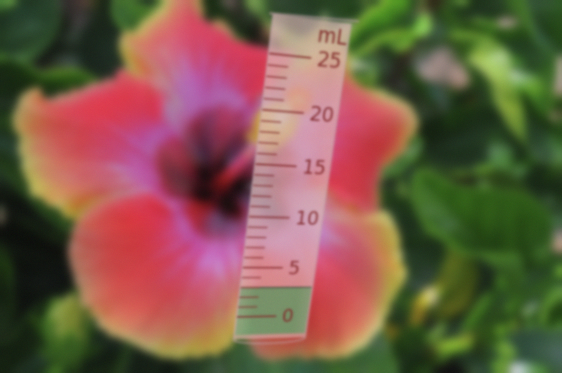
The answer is 3 mL
